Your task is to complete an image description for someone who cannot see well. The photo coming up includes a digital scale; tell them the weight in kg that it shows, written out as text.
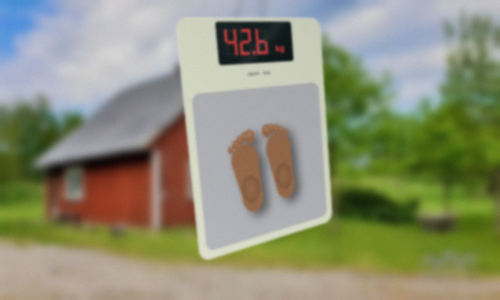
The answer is 42.6 kg
